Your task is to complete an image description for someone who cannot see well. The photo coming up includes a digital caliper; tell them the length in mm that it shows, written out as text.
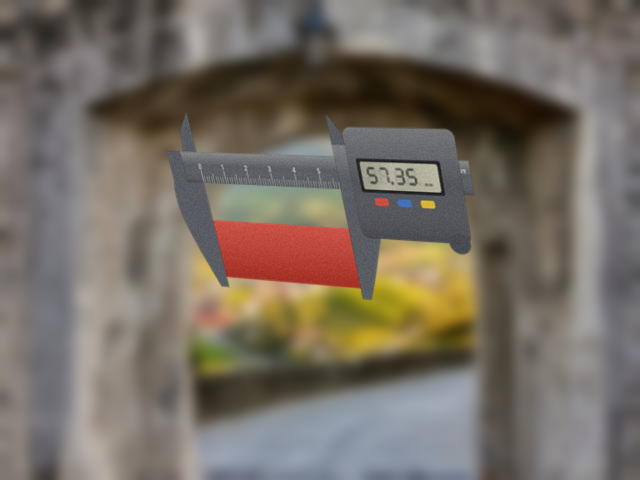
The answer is 57.35 mm
